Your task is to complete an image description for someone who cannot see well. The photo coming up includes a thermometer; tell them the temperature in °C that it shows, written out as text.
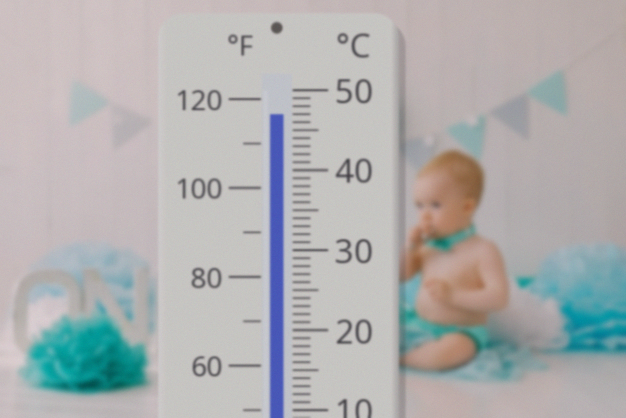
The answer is 47 °C
